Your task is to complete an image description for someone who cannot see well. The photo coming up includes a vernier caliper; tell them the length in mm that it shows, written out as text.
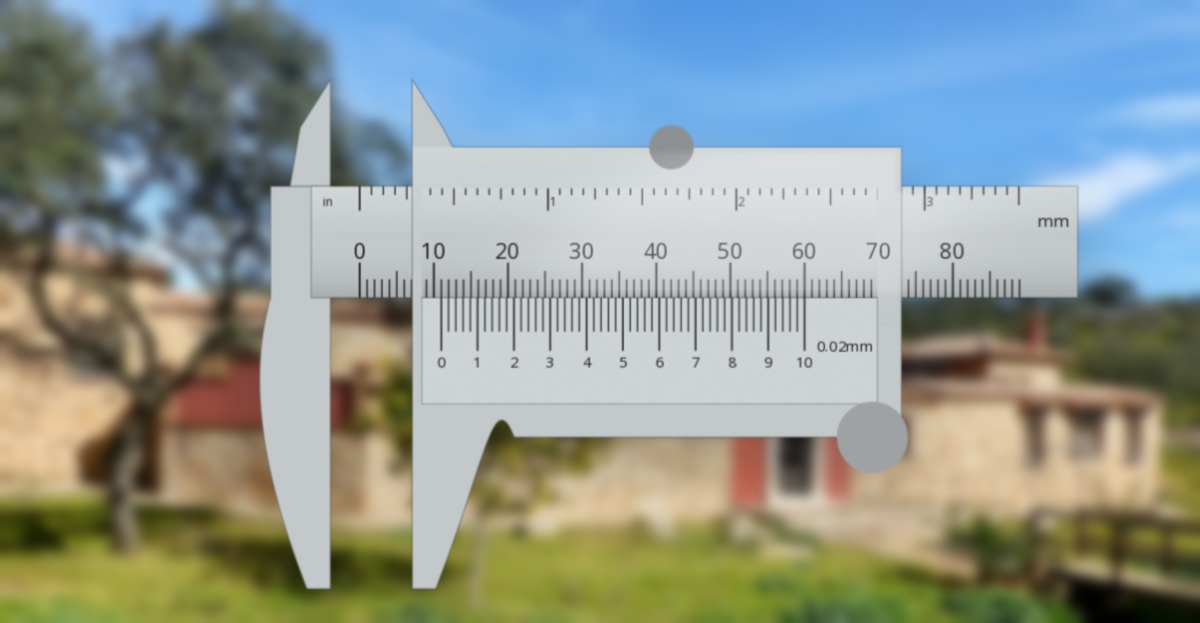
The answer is 11.0 mm
